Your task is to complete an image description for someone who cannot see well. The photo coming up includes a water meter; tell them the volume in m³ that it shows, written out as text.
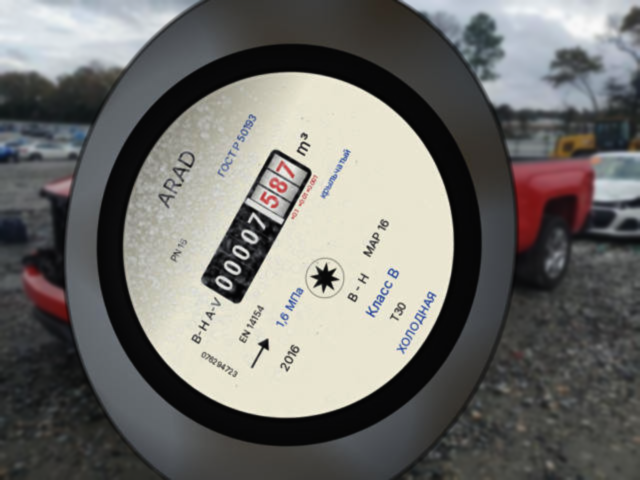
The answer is 7.587 m³
